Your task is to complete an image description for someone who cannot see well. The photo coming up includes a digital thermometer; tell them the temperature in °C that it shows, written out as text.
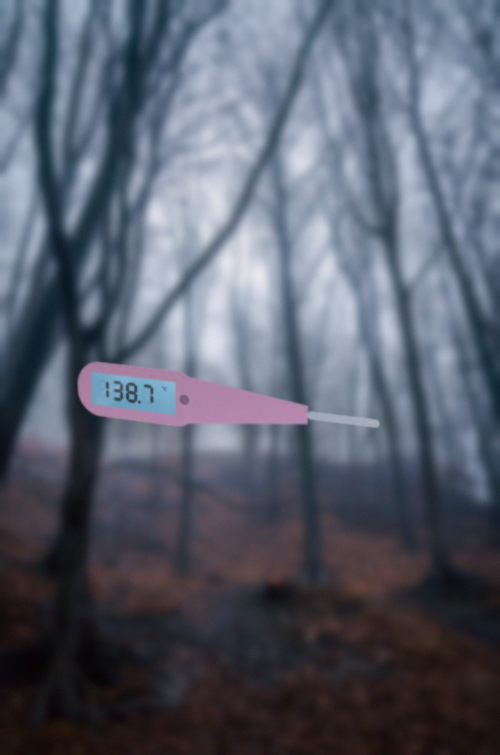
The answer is 138.7 °C
